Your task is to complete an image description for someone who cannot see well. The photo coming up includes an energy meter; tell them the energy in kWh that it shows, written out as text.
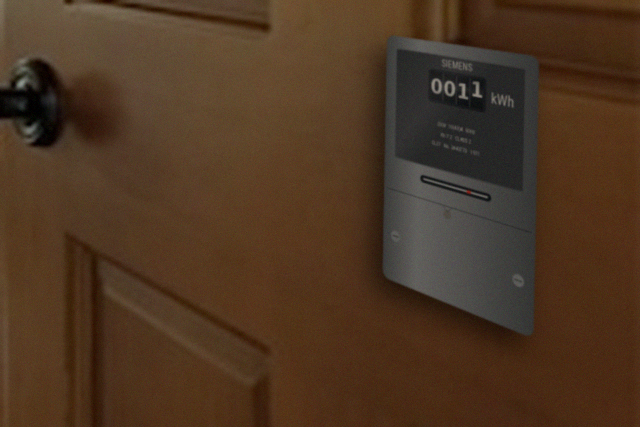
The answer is 11 kWh
